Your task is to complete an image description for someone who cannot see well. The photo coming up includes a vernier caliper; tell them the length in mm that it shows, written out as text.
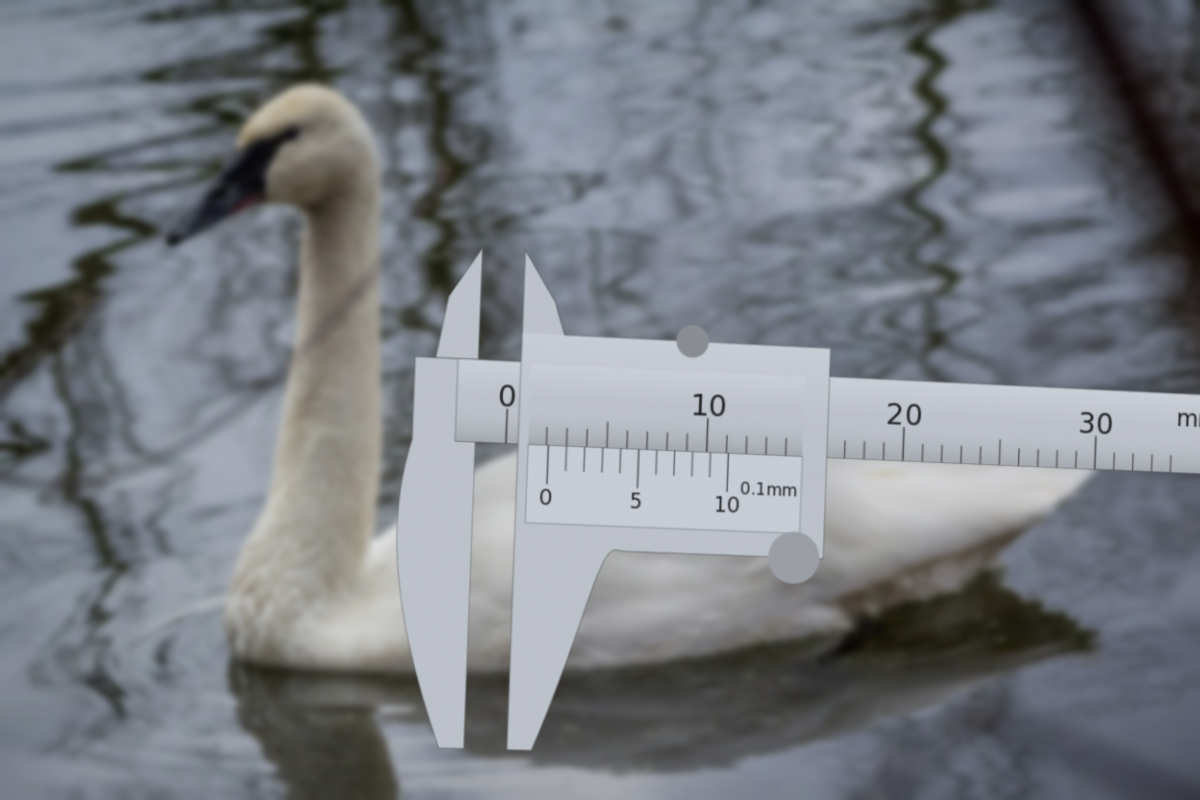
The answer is 2.1 mm
